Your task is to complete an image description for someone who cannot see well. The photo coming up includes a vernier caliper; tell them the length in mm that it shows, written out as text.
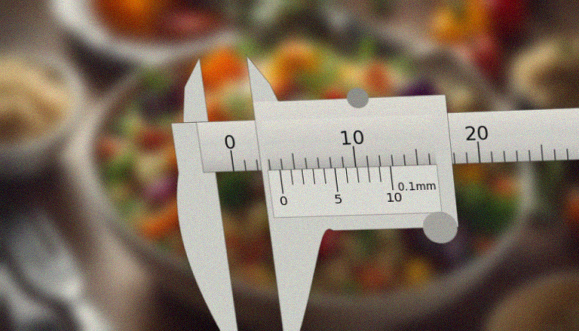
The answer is 3.8 mm
